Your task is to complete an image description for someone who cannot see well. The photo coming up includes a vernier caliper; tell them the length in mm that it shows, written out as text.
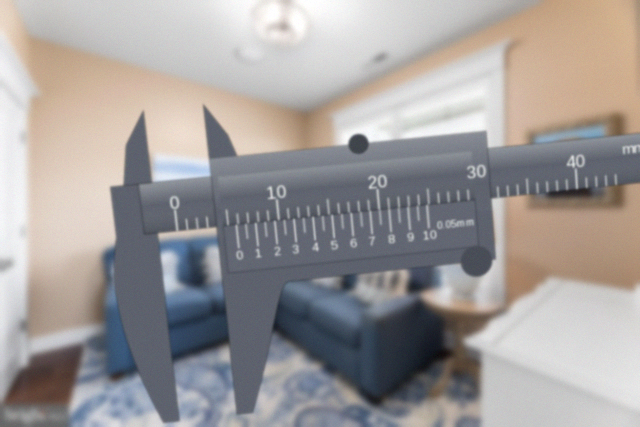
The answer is 5.8 mm
